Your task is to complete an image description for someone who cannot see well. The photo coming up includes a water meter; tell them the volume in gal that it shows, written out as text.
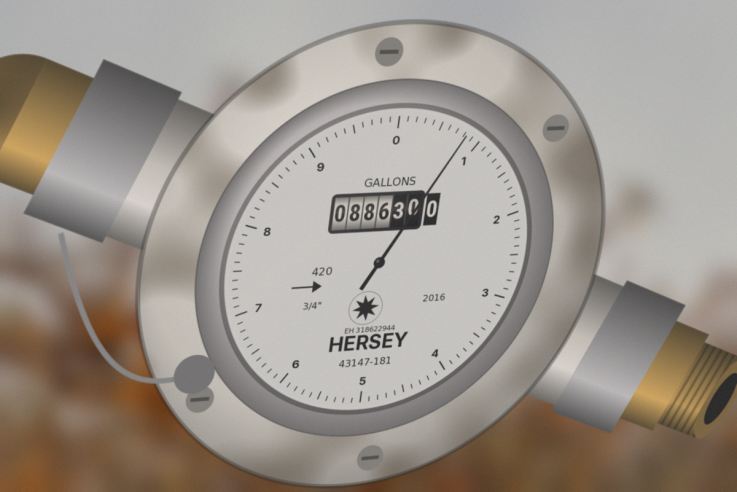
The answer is 886300.8 gal
